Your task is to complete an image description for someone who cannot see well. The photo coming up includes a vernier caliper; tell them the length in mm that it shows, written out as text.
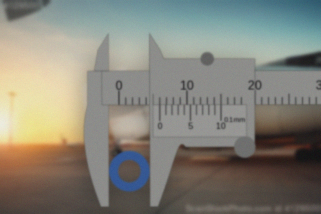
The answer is 6.0 mm
